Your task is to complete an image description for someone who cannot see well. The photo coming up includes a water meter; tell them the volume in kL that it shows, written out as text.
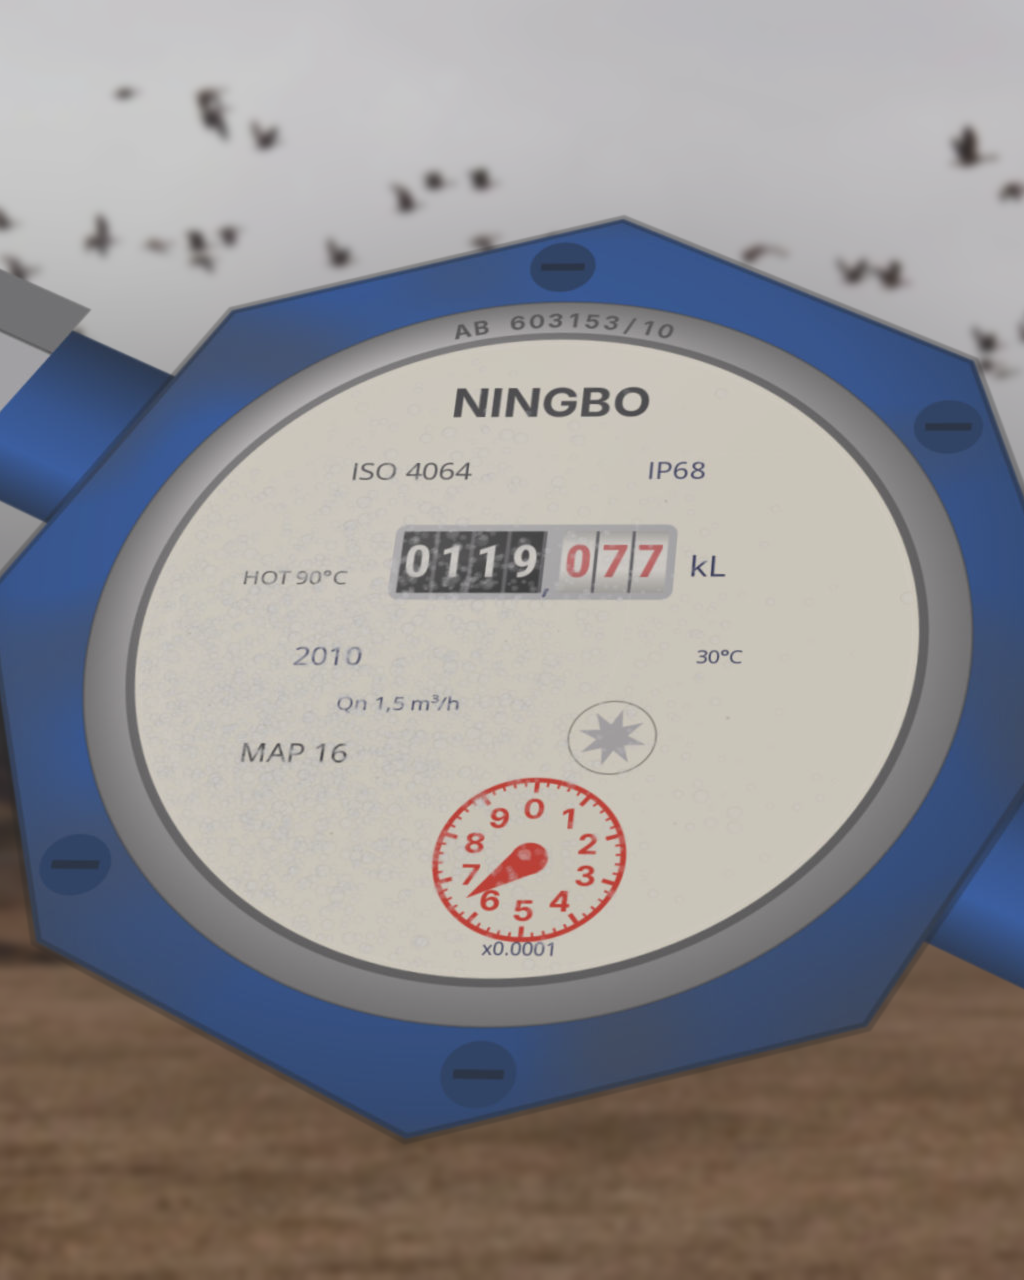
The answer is 119.0776 kL
